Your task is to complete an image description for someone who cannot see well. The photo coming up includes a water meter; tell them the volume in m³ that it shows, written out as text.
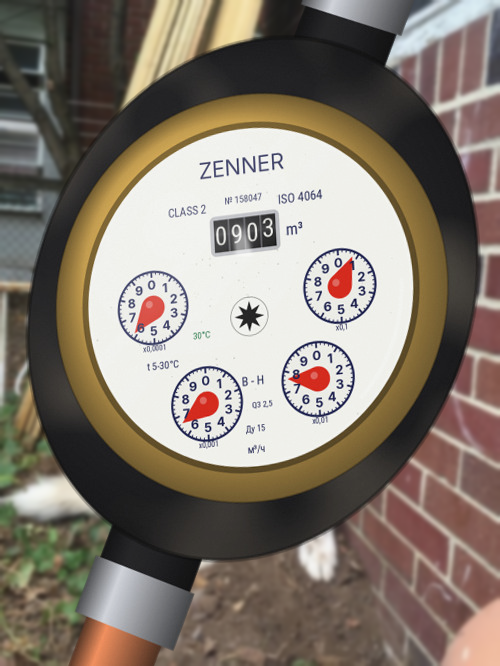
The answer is 903.0766 m³
